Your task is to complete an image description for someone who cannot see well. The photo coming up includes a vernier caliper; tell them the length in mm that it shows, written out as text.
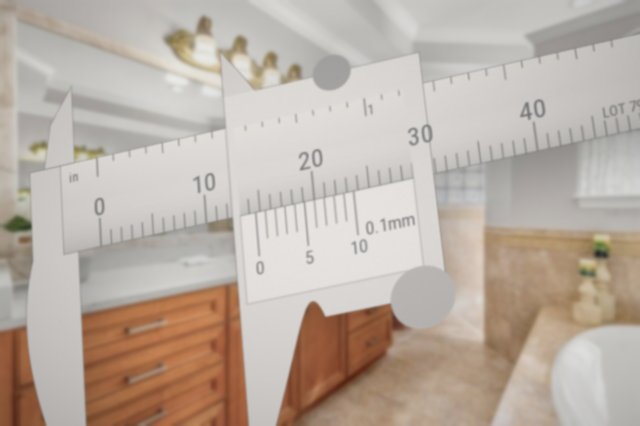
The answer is 14.6 mm
